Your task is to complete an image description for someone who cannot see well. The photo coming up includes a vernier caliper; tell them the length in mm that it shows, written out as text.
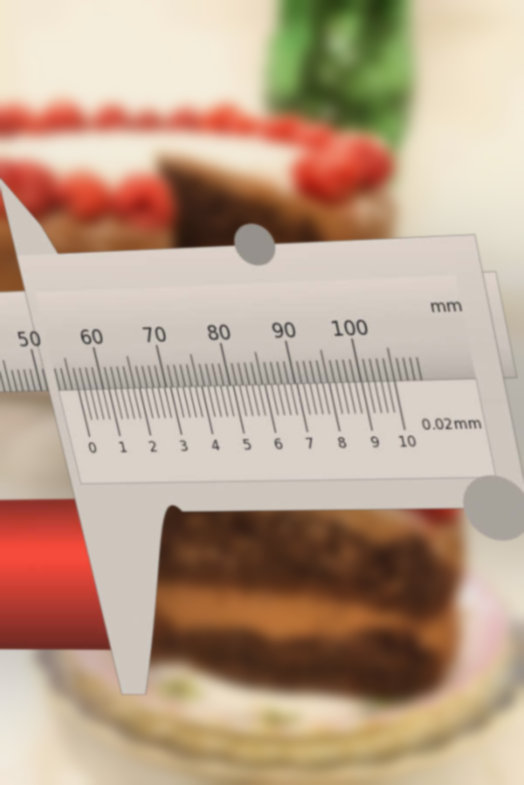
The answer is 56.0 mm
